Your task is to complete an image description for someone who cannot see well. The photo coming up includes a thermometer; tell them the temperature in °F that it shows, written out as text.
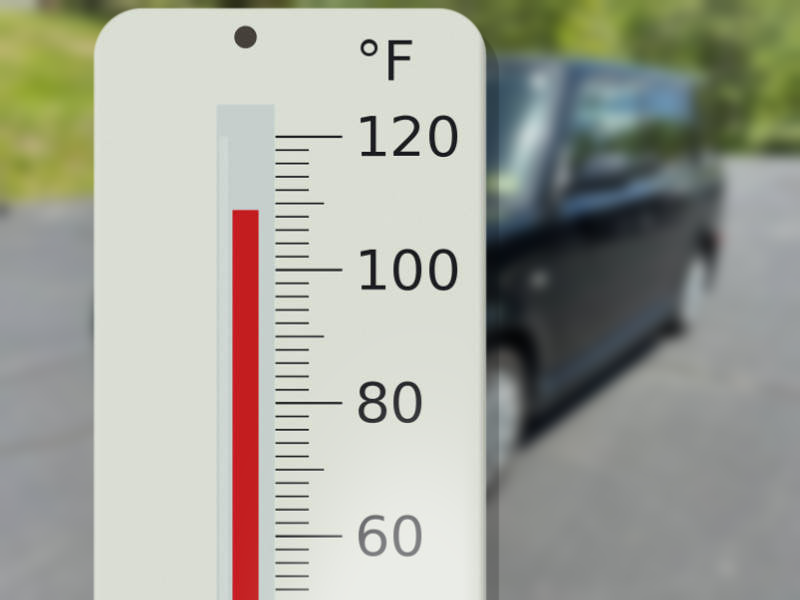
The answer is 109 °F
